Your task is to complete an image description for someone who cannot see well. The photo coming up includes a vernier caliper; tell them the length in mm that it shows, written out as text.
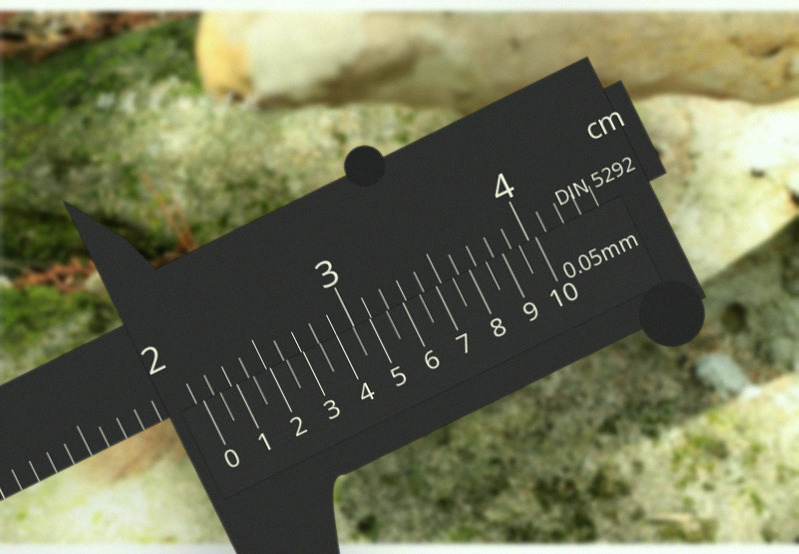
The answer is 21.4 mm
